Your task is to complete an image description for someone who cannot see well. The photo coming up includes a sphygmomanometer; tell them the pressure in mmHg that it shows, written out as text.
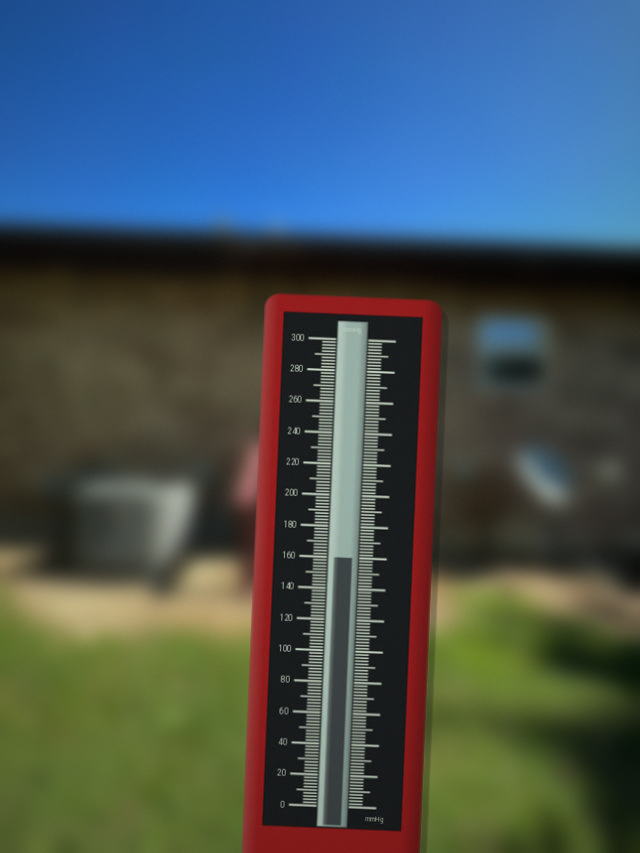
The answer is 160 mmHg
